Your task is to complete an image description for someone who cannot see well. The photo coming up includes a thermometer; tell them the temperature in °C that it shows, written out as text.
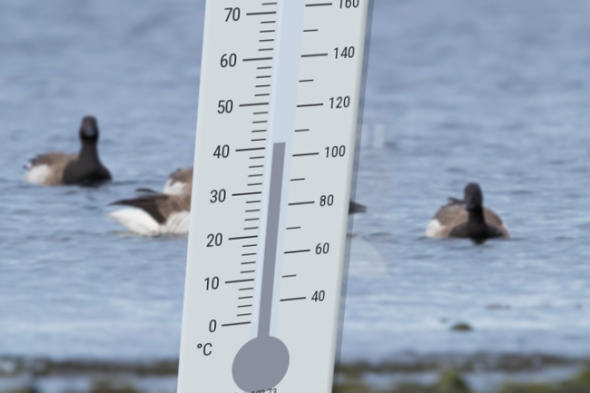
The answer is 41 °C
